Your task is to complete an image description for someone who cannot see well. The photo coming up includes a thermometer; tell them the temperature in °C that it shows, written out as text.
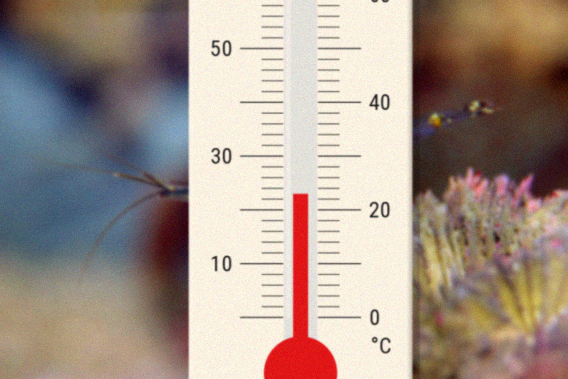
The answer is 23 °C
